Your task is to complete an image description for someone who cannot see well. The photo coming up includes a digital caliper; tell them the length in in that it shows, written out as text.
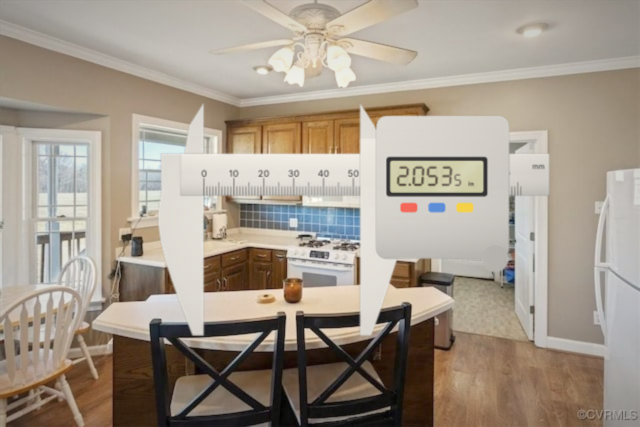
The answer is 2.0535 in
